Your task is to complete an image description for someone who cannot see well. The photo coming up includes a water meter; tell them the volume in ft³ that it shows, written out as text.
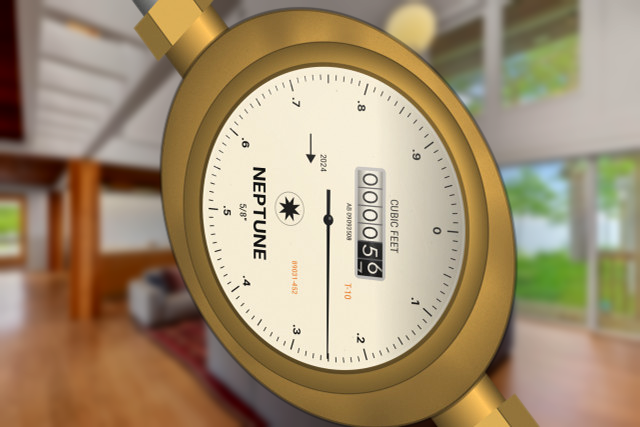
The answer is 56.25 ft³
